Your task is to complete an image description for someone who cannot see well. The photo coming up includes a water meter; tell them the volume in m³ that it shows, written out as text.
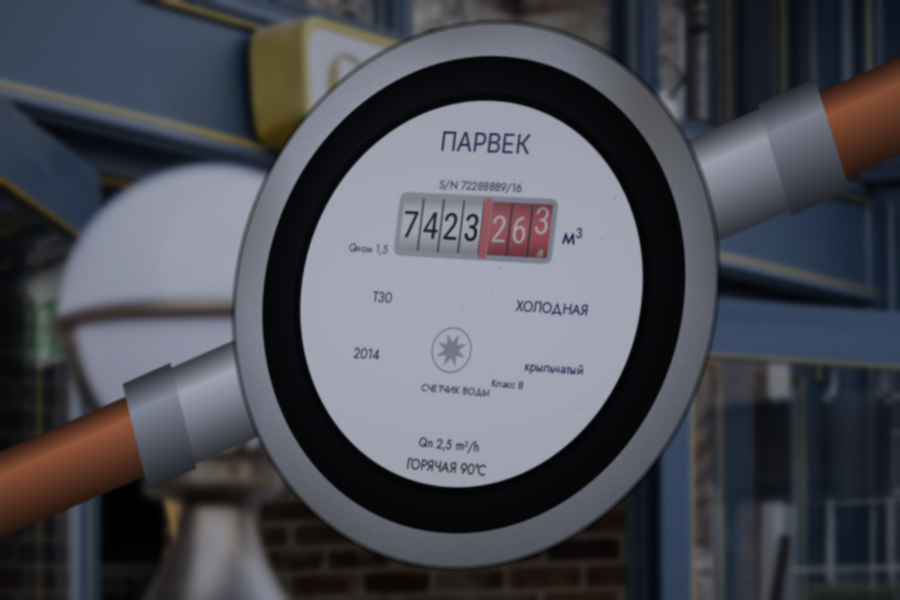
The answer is 7423.263 m³
